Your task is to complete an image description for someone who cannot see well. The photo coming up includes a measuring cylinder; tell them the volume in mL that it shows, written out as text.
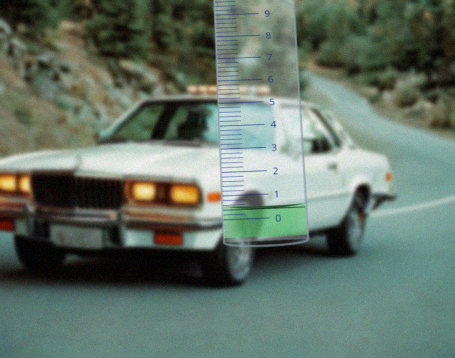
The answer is 0.4 mL
